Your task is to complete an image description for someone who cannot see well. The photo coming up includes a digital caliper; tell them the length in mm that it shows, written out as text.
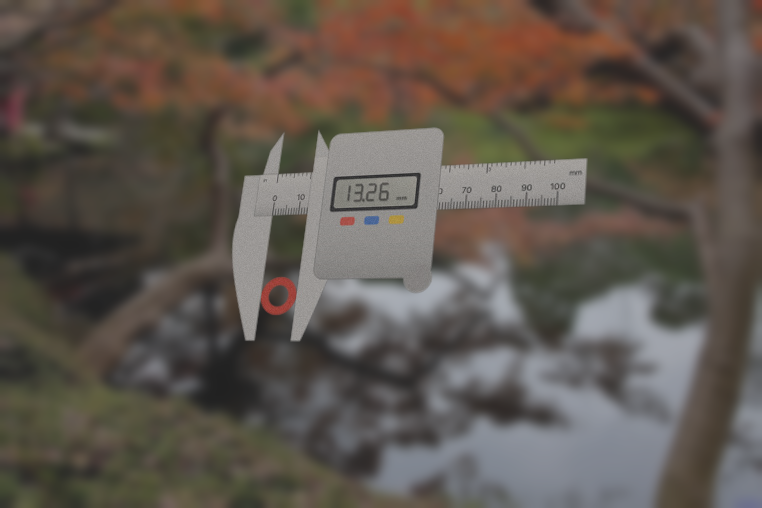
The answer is 13.26 mm
